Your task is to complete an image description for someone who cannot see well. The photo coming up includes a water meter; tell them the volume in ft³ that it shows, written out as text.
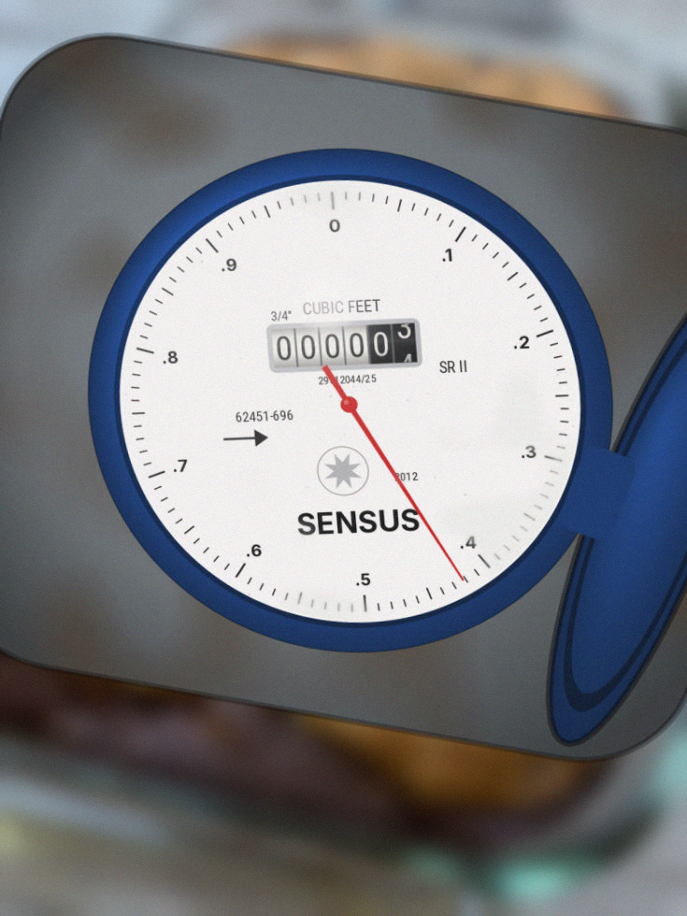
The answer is 3.42 ft³
